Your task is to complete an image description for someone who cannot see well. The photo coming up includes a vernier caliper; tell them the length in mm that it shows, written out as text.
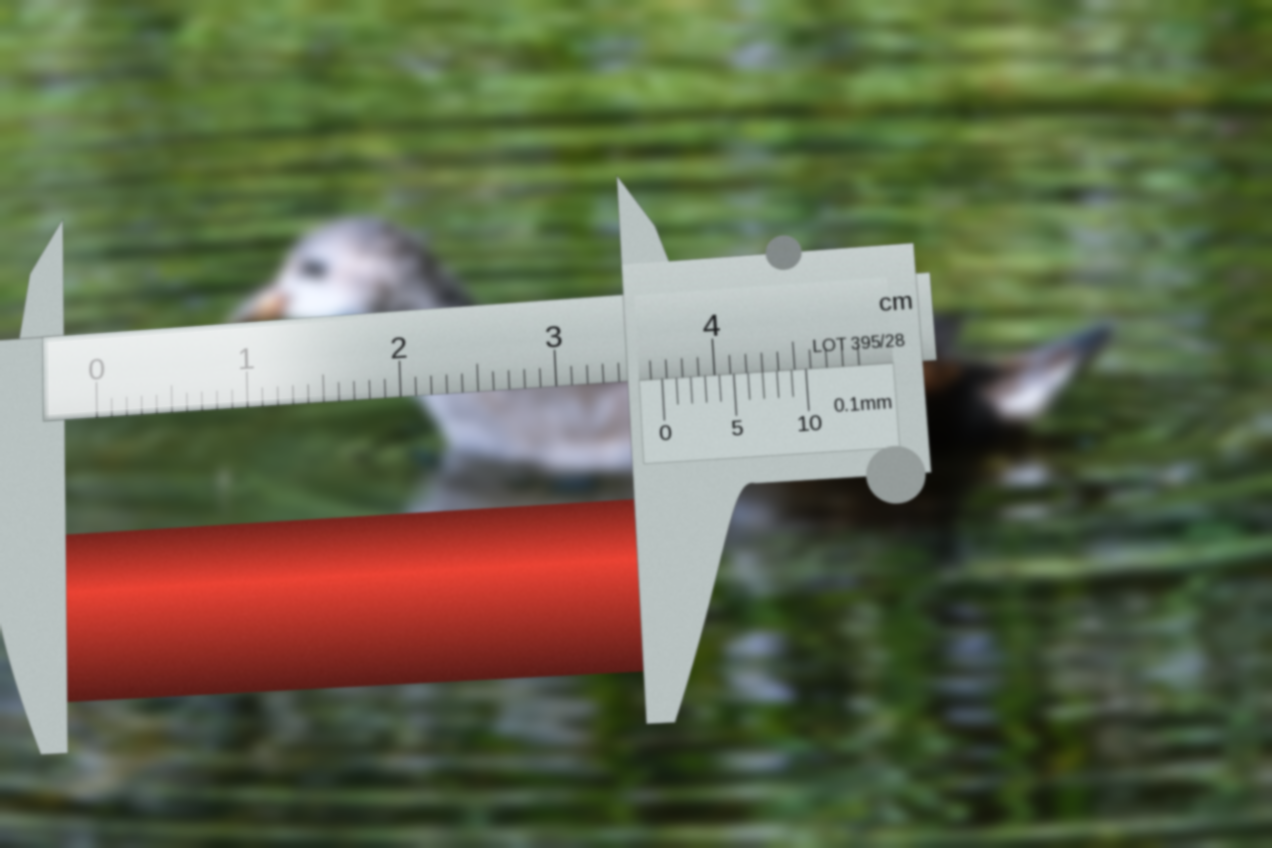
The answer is 36.7 mm
